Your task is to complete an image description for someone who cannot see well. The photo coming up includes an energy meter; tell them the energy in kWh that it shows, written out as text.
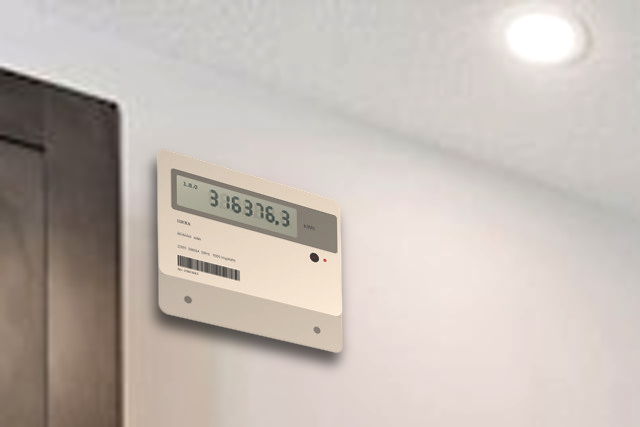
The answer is 316376.3 kWh
